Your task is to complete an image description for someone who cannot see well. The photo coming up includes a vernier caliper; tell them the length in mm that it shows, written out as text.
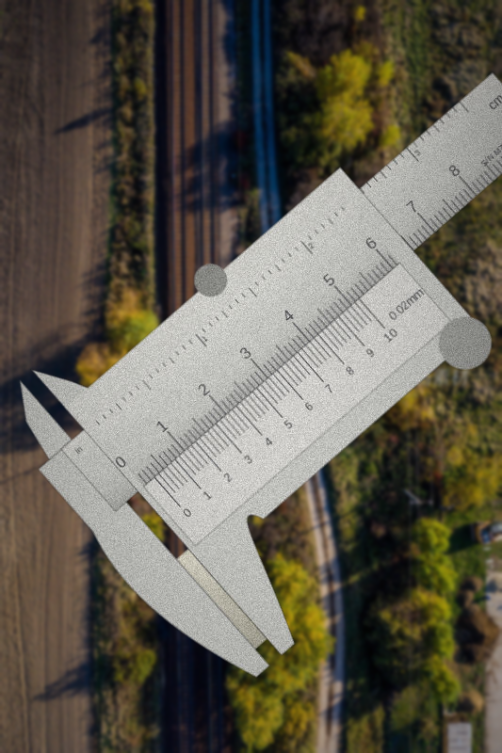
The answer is 2.8 mm
